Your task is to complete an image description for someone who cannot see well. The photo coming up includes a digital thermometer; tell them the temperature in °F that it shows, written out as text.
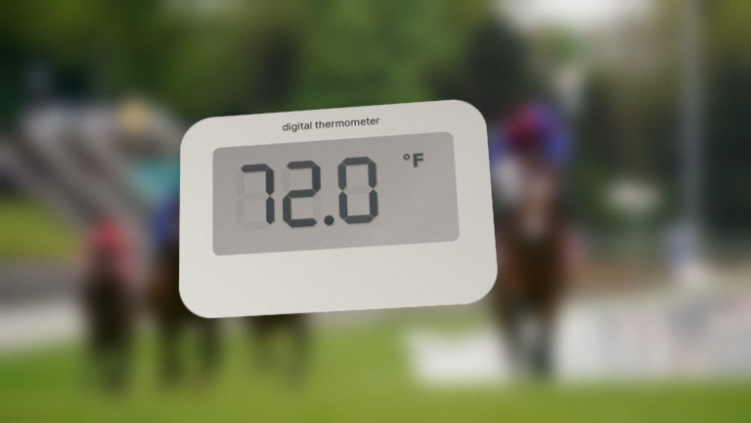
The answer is 72.0 °F
